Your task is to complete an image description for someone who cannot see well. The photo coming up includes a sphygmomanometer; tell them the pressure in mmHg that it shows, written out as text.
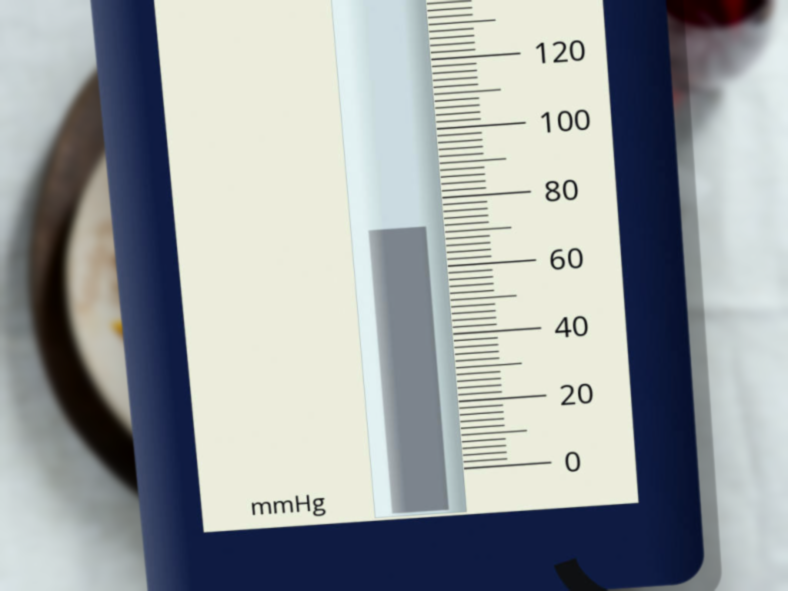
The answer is 72 mmHg
